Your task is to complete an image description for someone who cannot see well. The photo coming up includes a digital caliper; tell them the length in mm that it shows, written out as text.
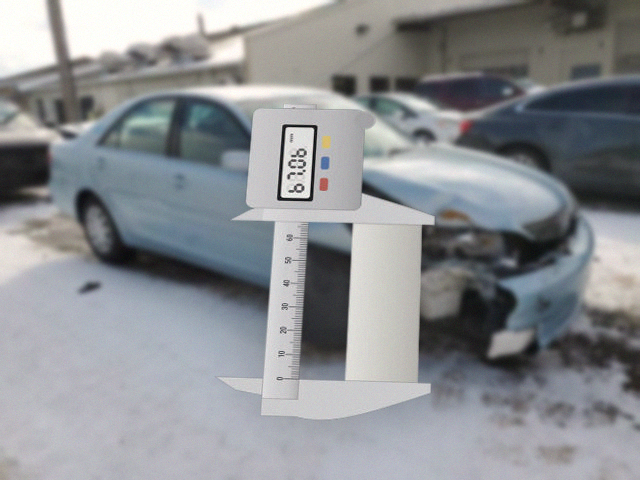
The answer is 67.06 mm
